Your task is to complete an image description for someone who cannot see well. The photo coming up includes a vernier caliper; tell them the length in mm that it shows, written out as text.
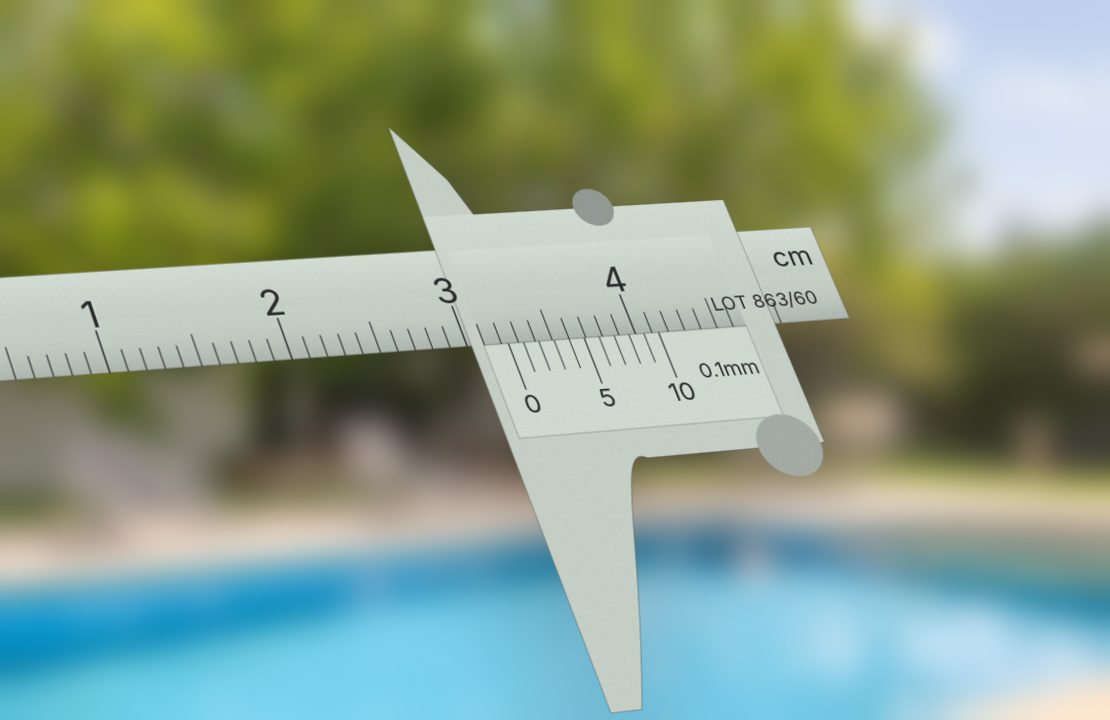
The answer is 32.4 mm
